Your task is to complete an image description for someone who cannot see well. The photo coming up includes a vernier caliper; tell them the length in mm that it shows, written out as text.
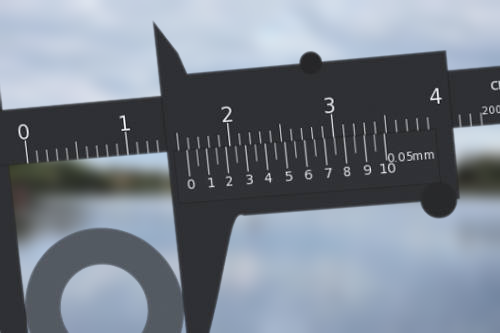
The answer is 15.8 mm
